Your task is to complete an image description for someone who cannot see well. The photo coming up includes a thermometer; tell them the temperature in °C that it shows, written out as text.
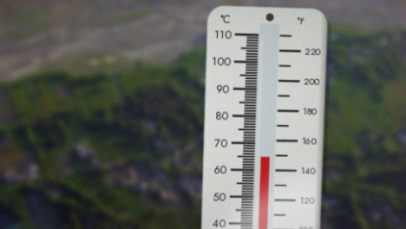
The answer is 65 °C
